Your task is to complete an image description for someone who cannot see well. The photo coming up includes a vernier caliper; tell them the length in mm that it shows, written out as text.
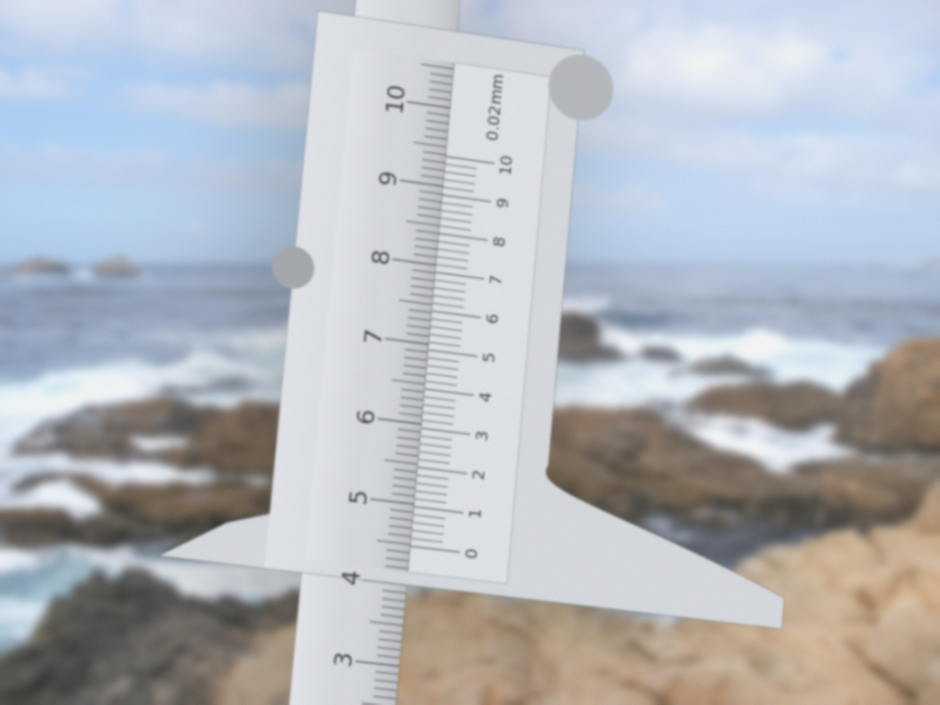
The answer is 44.8 mm
